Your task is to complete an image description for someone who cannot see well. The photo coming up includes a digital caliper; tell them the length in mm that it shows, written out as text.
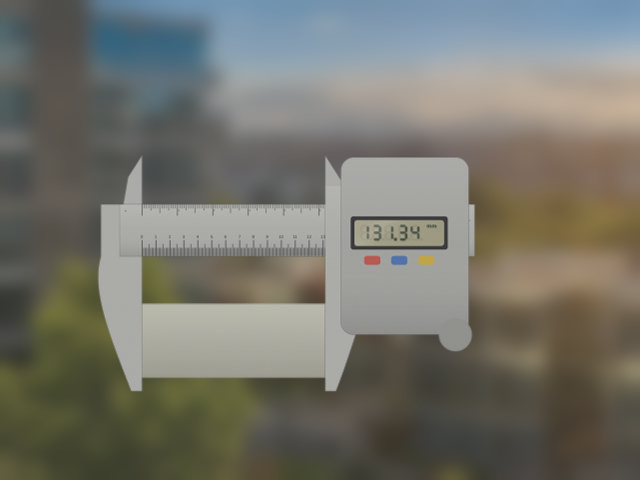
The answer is 131.34 mm
